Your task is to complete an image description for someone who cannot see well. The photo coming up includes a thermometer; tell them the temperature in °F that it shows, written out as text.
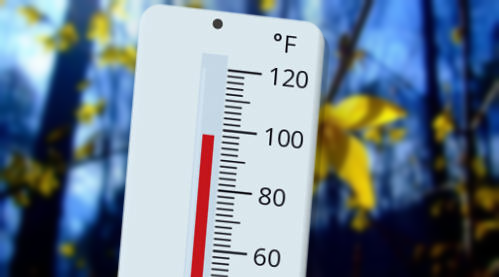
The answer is 98 °F
